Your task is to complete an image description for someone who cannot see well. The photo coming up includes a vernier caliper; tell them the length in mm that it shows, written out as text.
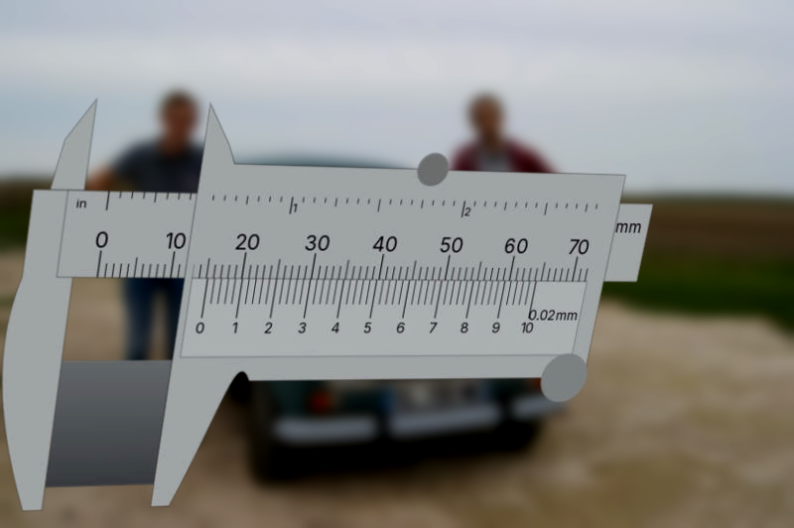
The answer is 15.2 mm
